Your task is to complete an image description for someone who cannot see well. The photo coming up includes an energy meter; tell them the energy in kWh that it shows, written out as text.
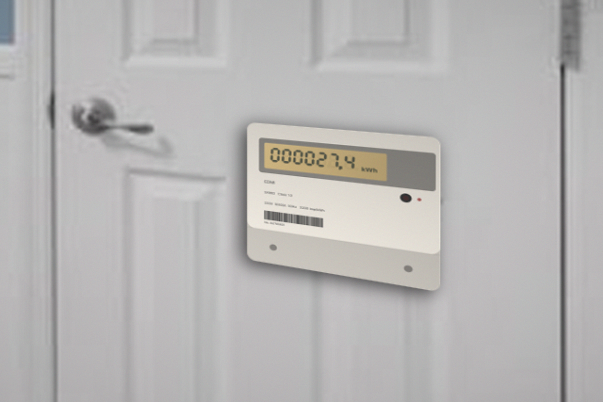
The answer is 27.4 kWh
